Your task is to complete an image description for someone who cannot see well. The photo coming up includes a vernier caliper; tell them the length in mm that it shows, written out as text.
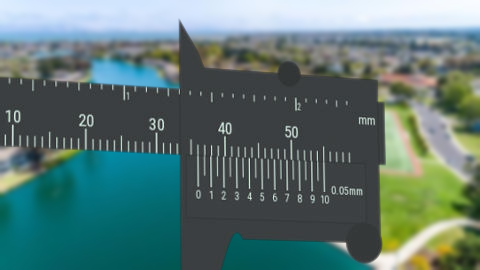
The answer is 36.0 mm
